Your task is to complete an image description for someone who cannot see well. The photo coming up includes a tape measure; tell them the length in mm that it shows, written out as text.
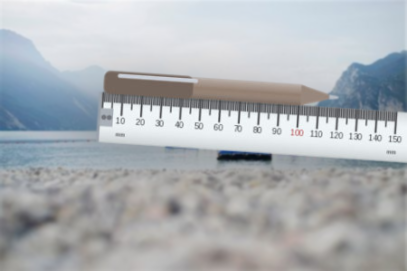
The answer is 120 mm
